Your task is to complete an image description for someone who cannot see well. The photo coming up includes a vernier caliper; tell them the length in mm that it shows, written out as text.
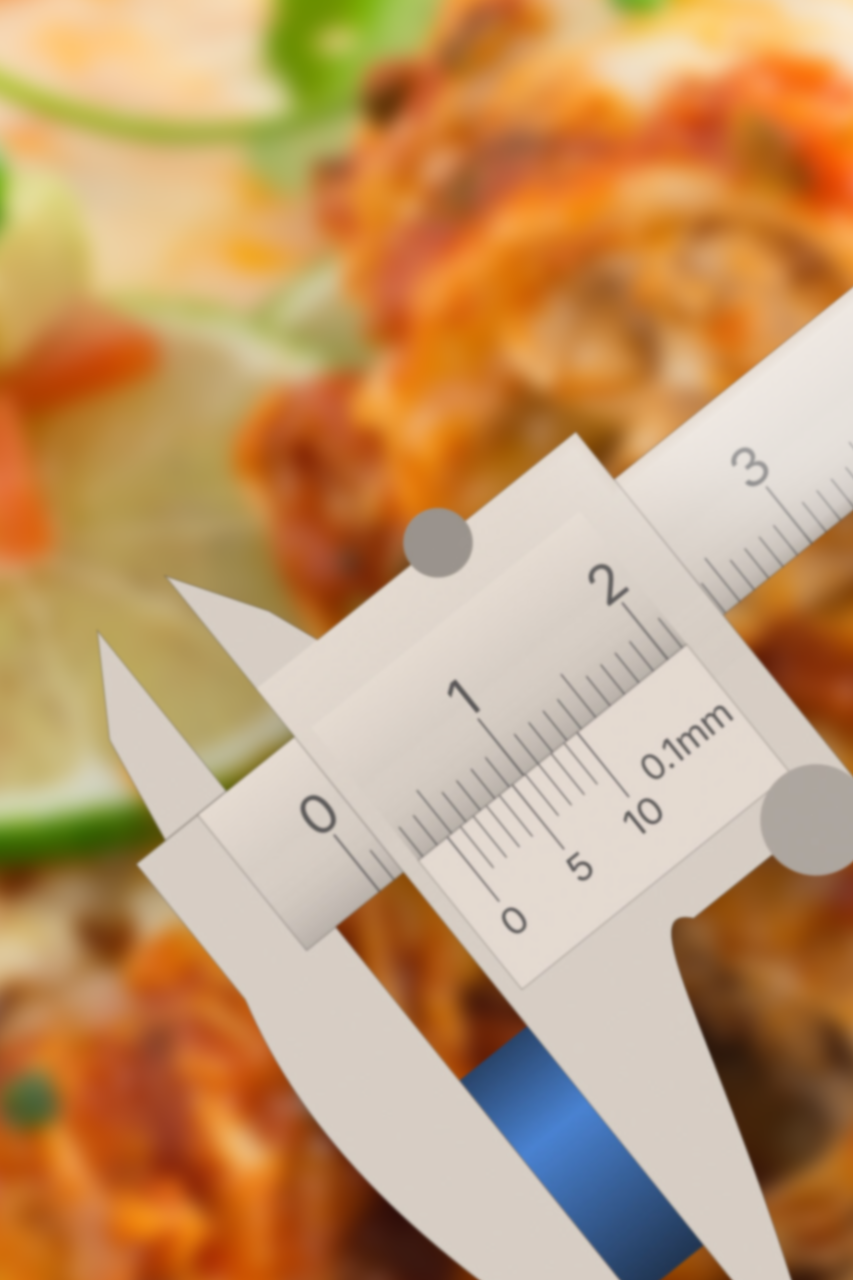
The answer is 4.7 mm
